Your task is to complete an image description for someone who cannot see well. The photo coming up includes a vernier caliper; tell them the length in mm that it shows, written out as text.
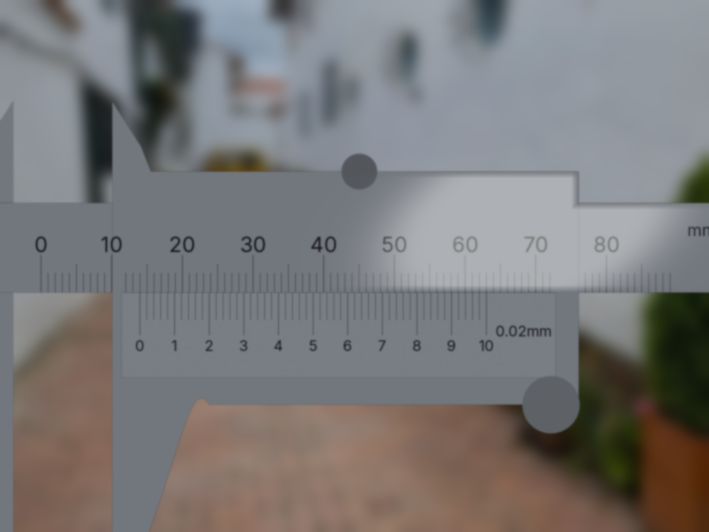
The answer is 14.0 mm
